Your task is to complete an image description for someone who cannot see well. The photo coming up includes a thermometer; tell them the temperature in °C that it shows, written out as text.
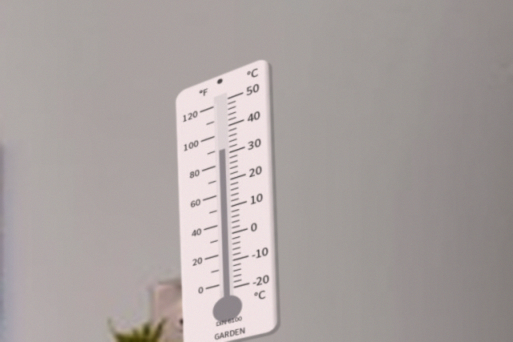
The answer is 32 °C
